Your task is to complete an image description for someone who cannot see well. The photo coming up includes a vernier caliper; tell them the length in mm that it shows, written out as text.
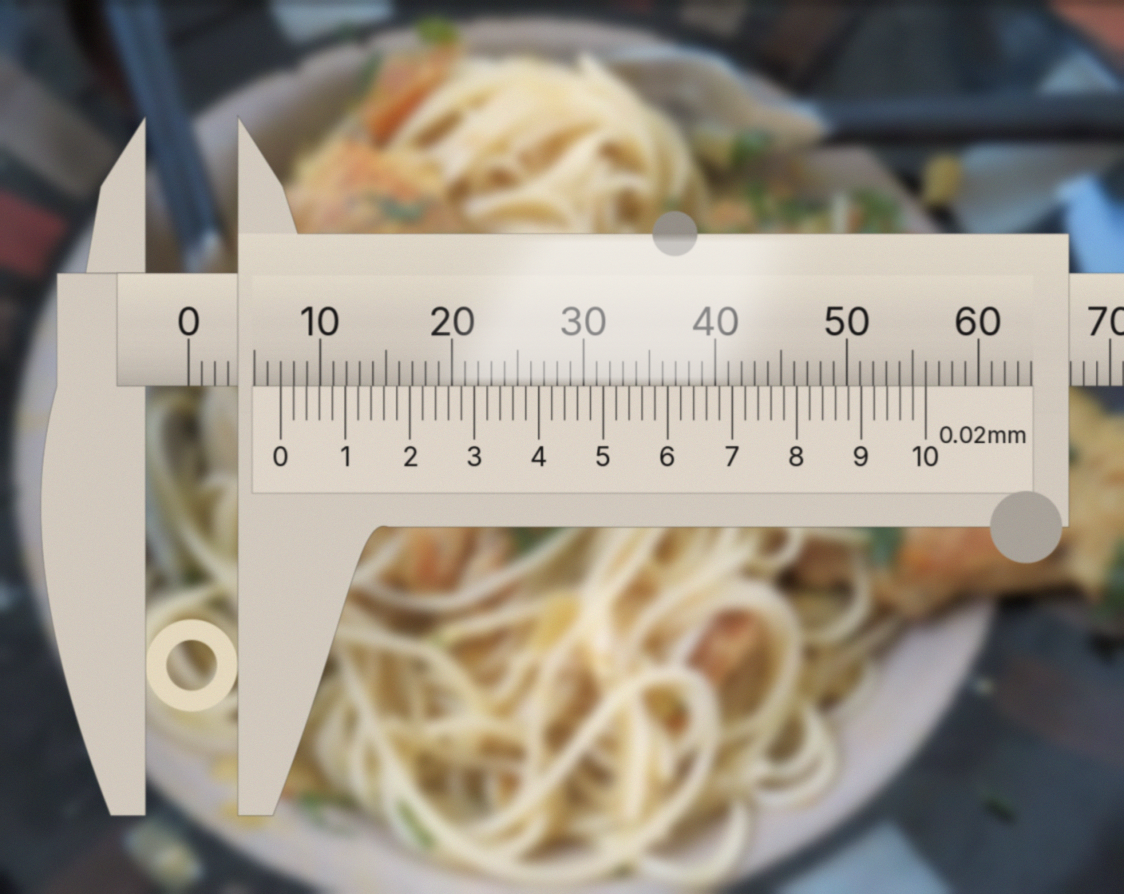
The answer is 7.0 mm
